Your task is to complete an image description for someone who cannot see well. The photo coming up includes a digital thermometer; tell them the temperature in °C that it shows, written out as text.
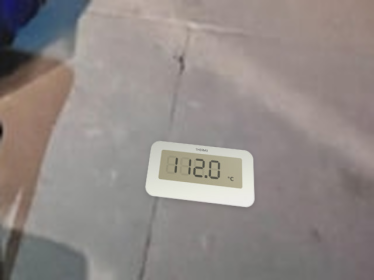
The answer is 112.0 °C
